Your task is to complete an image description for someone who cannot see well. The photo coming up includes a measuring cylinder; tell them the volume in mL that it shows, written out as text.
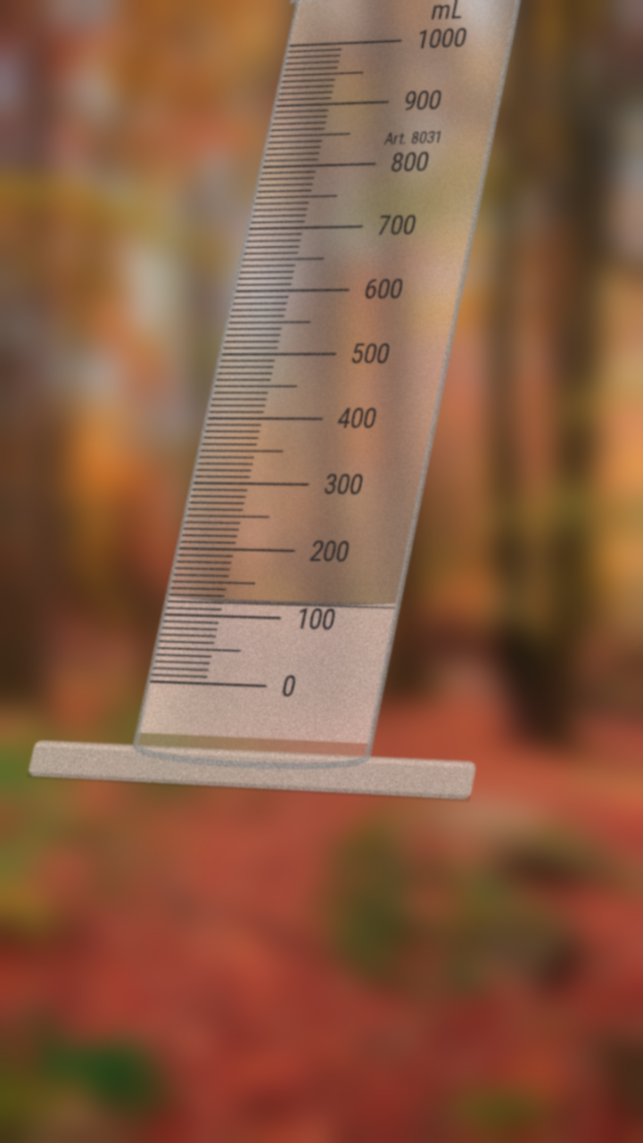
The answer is 120 mL
